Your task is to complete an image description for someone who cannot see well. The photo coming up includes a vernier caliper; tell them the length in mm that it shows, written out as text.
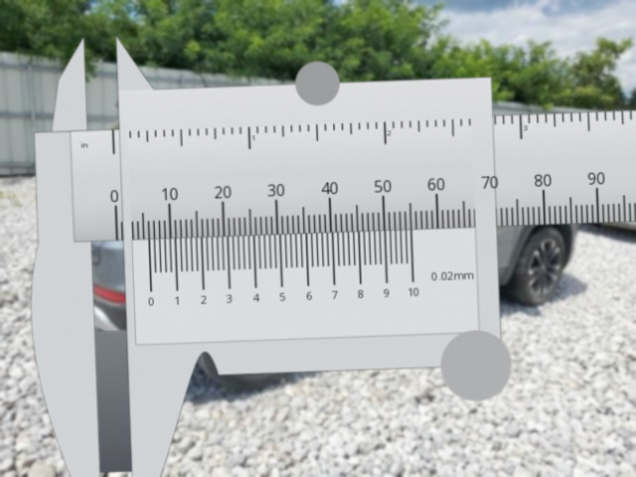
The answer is 6.0 mm
